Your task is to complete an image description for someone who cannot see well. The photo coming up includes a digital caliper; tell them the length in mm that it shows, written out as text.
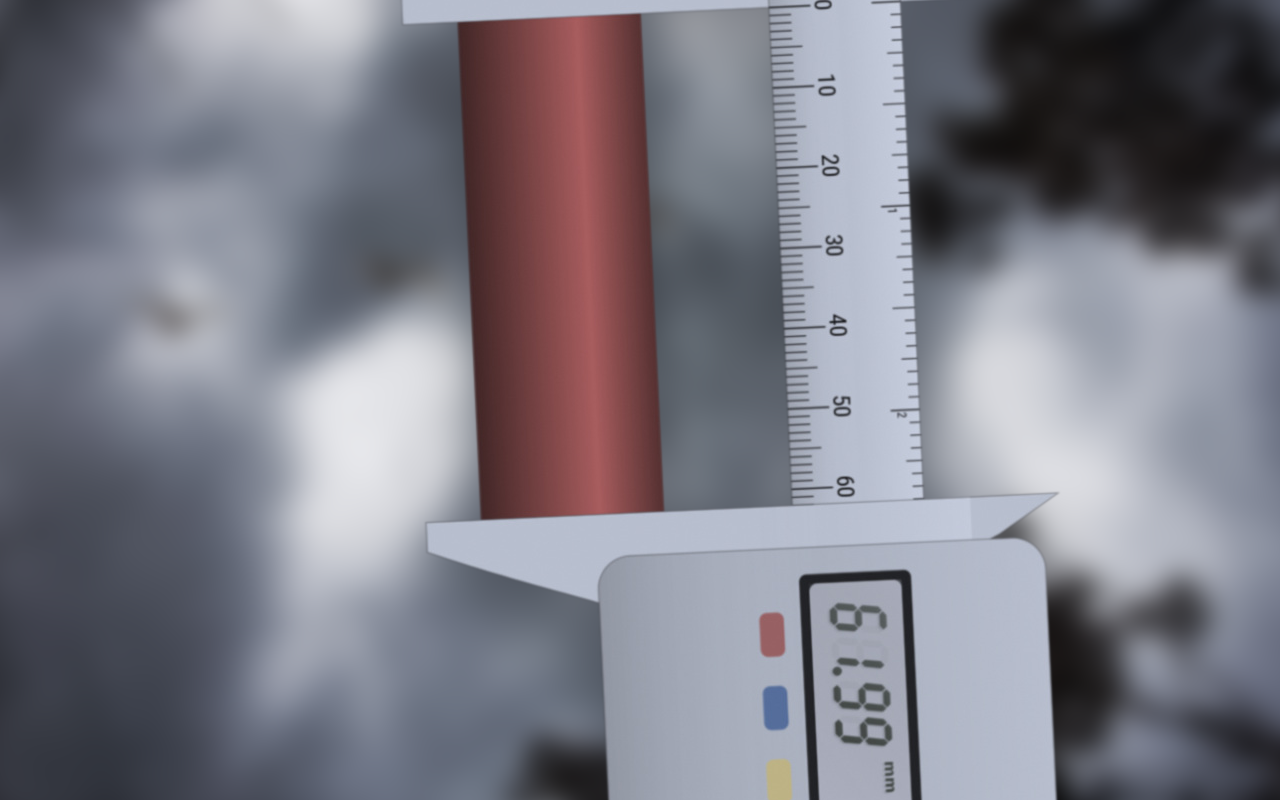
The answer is 61.99 mm
